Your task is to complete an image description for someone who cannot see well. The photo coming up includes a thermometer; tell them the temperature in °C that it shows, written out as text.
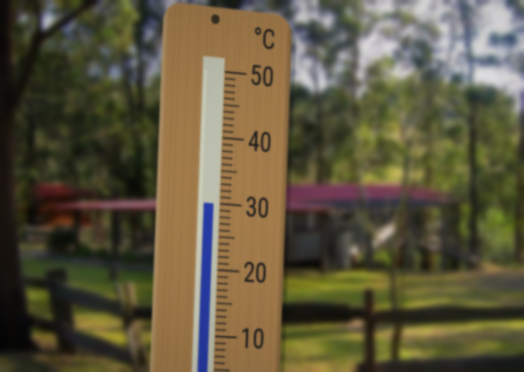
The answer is 30 °C
